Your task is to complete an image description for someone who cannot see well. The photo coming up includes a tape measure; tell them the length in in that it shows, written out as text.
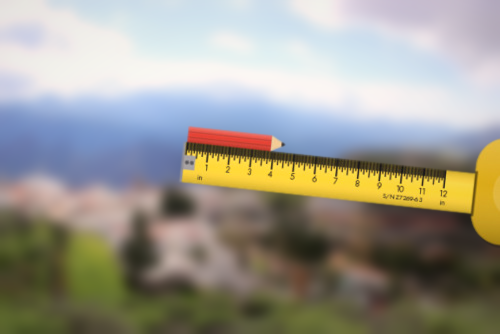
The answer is 4.5 in
